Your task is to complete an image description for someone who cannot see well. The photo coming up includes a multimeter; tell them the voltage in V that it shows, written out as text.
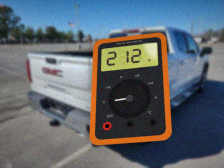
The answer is 212 V
